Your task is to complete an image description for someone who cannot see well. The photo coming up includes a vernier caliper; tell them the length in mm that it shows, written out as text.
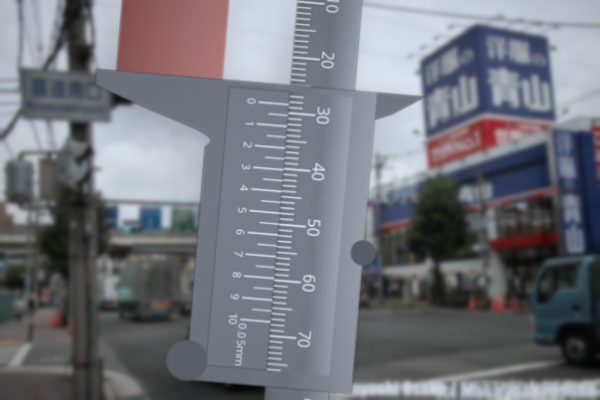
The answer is 28.5 mm
